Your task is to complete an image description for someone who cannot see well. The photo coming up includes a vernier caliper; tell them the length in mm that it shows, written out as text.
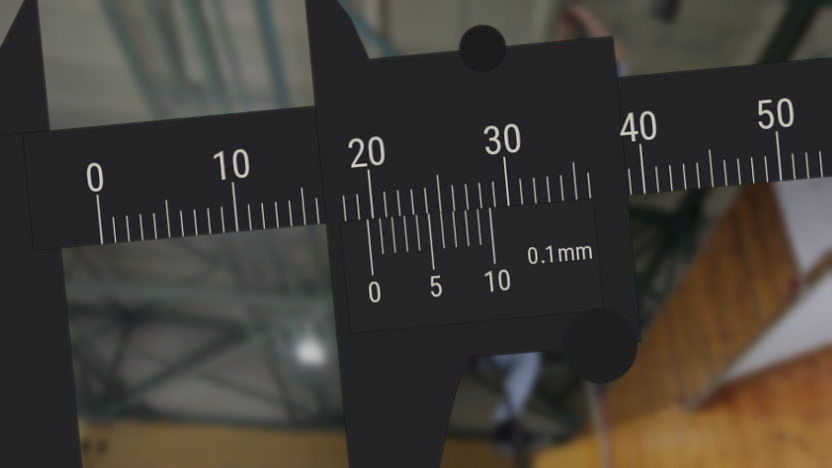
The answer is 19.6 mm
